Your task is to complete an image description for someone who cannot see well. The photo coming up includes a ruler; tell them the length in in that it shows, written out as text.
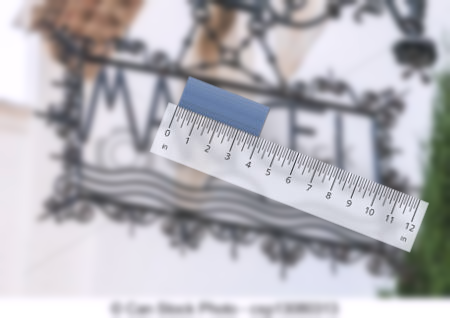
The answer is 4 in
